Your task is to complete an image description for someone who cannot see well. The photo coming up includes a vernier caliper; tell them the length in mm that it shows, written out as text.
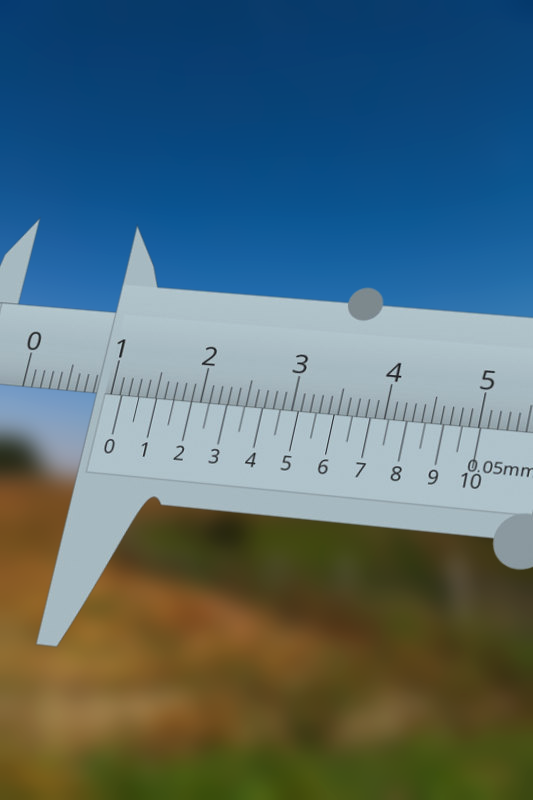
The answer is 11.2 mm
